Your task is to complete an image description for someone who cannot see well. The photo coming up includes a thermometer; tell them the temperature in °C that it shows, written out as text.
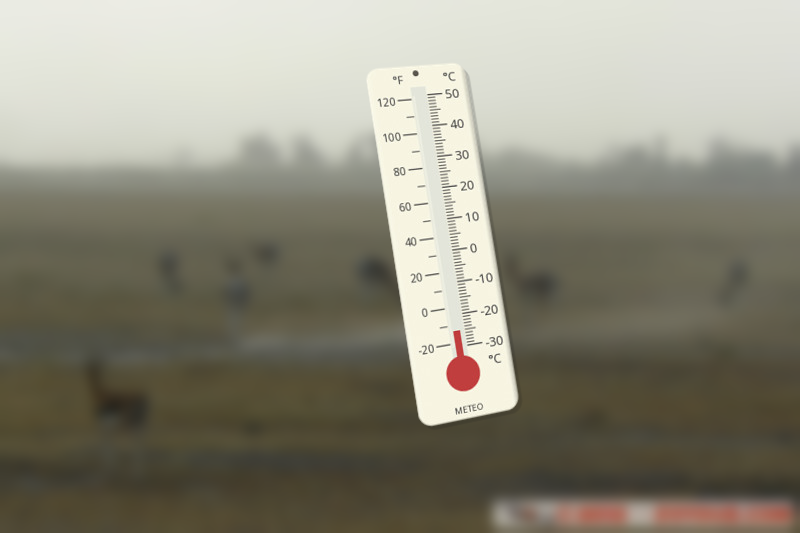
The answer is -25 °C
